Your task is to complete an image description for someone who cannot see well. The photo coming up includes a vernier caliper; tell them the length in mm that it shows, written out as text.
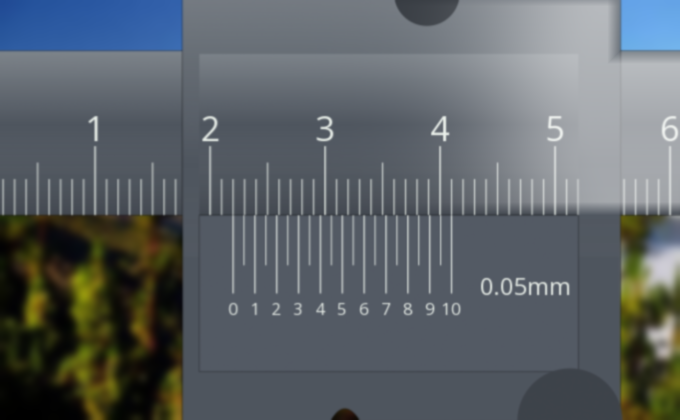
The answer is 22.0 mm
